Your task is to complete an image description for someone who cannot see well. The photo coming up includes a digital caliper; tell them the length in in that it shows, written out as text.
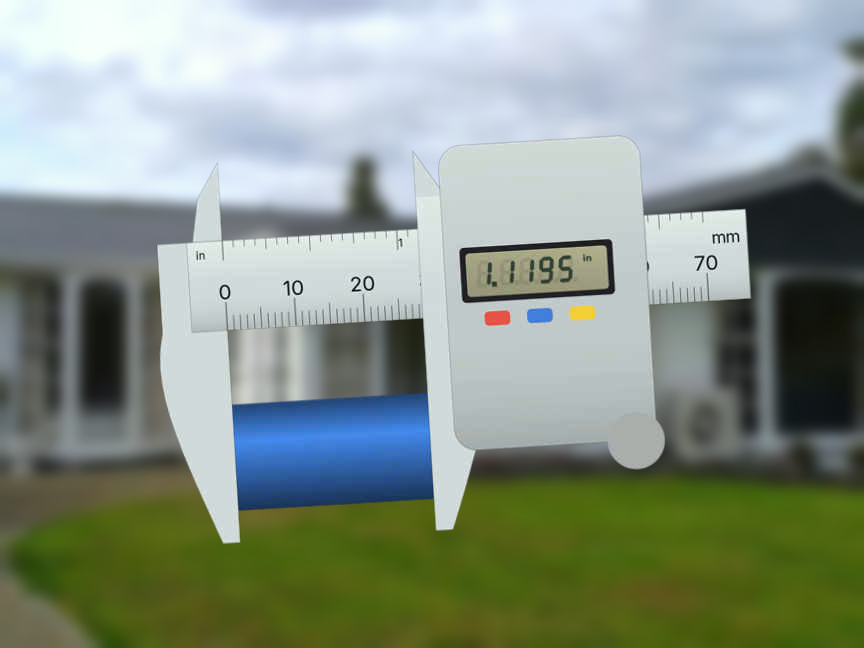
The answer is 1.1195 in
